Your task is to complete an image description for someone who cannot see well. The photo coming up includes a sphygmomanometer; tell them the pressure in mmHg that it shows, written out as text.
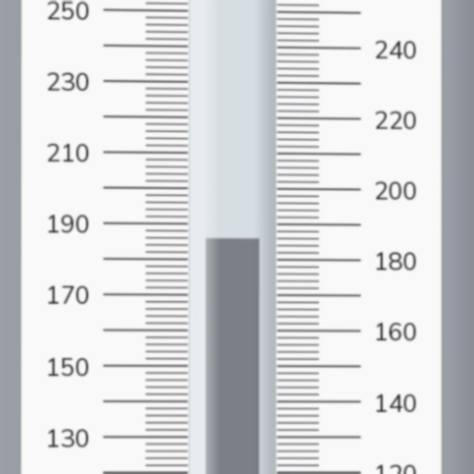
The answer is 186 mmHg
